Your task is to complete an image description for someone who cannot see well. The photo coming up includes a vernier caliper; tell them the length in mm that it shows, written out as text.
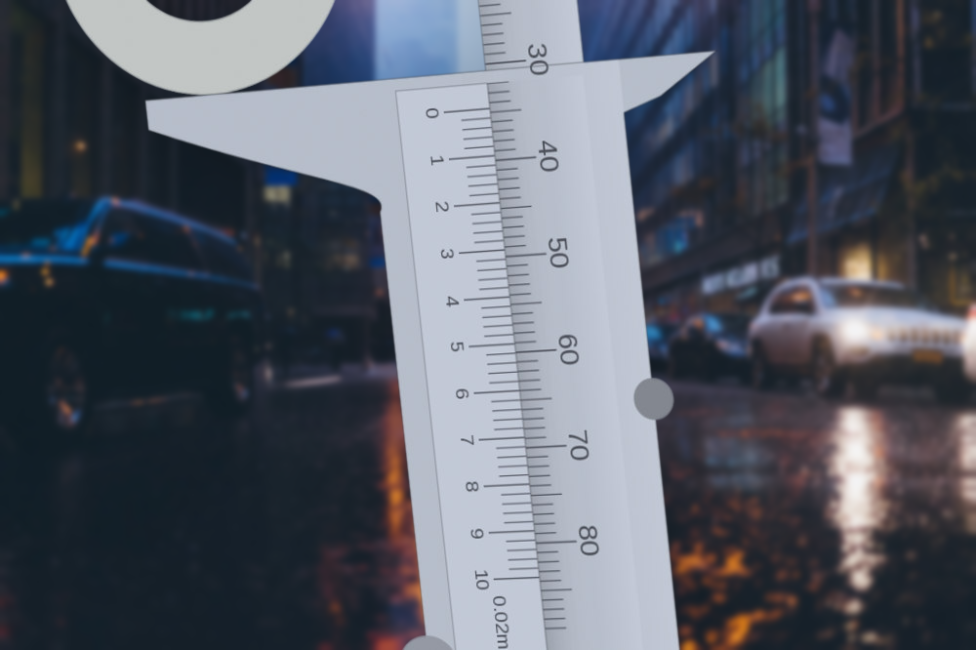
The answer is 34.6 mm
